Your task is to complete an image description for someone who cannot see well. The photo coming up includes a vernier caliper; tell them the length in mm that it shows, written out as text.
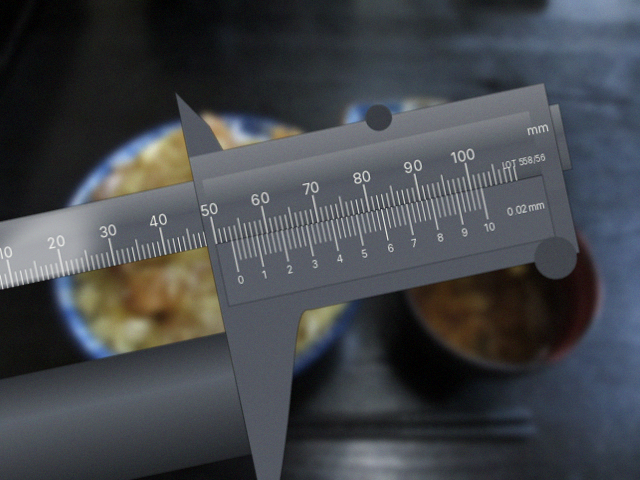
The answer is 53.0 mm
